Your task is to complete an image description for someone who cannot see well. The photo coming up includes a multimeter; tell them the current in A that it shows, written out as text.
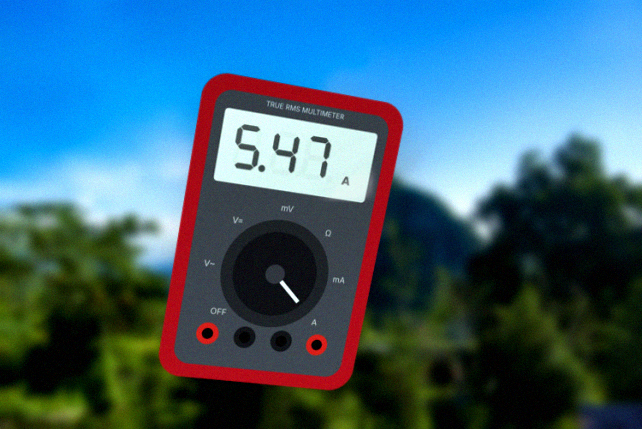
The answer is 5.47 A
